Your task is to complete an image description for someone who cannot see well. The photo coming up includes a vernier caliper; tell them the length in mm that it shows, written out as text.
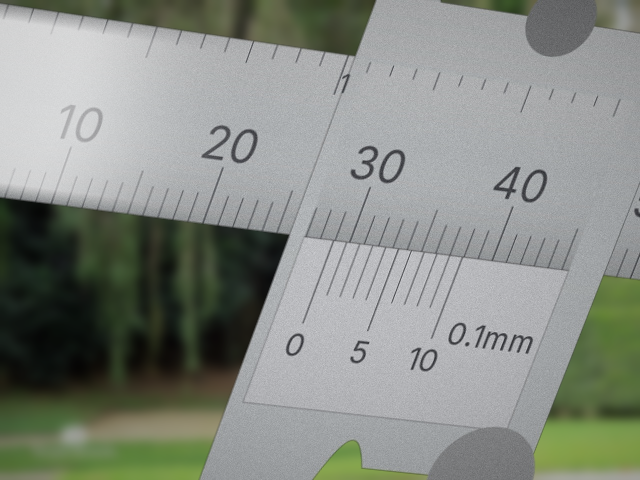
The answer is 28.9 mm
